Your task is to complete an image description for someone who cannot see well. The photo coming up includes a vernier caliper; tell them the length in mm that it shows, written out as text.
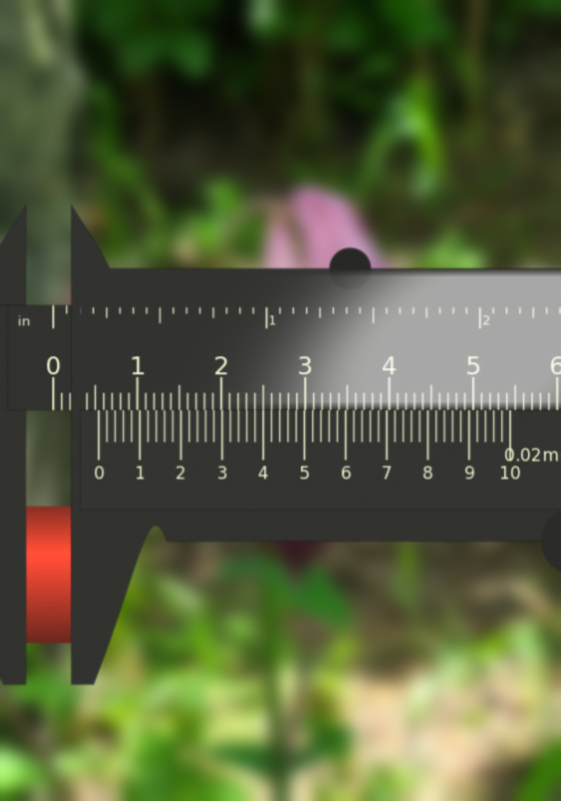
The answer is 5.4 mm
